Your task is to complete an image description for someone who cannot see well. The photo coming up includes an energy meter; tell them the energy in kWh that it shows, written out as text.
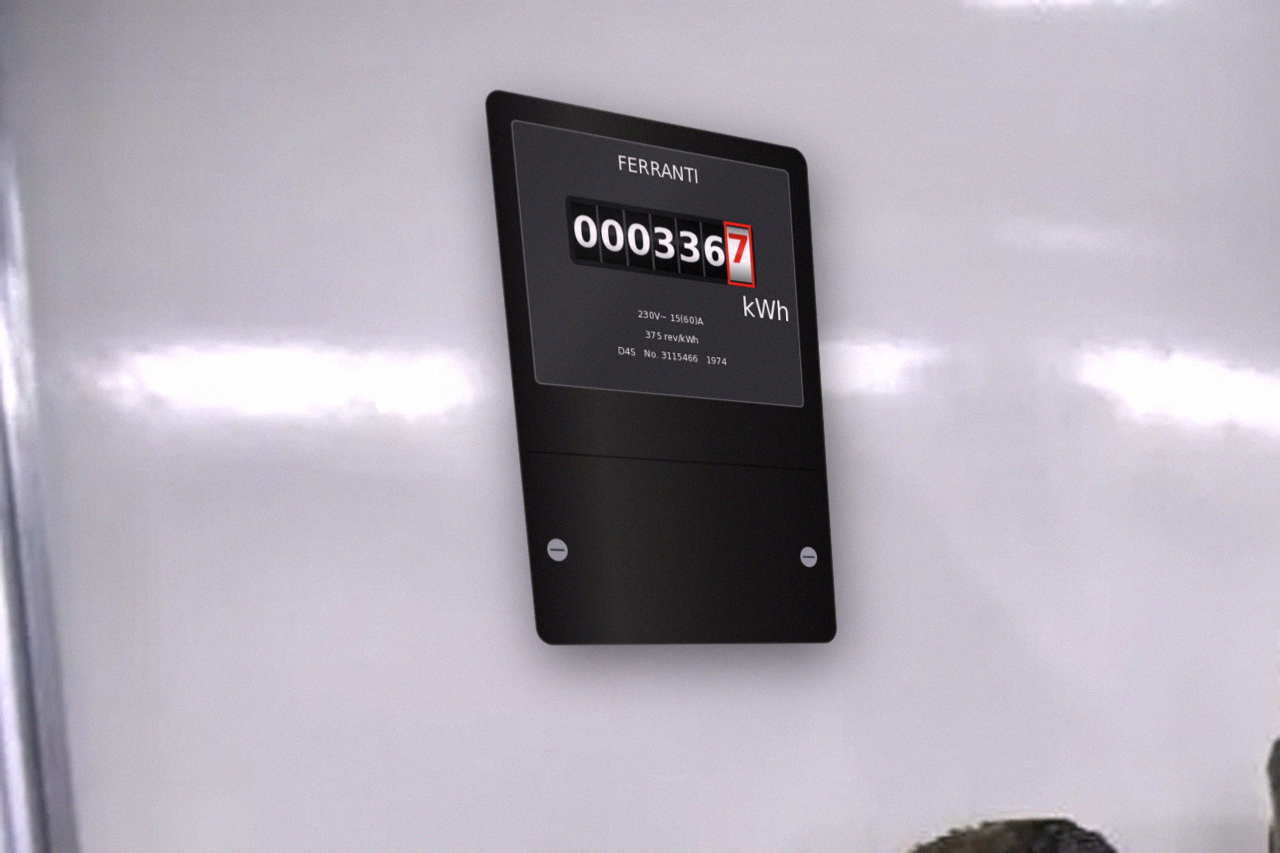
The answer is 336.7 kWh
